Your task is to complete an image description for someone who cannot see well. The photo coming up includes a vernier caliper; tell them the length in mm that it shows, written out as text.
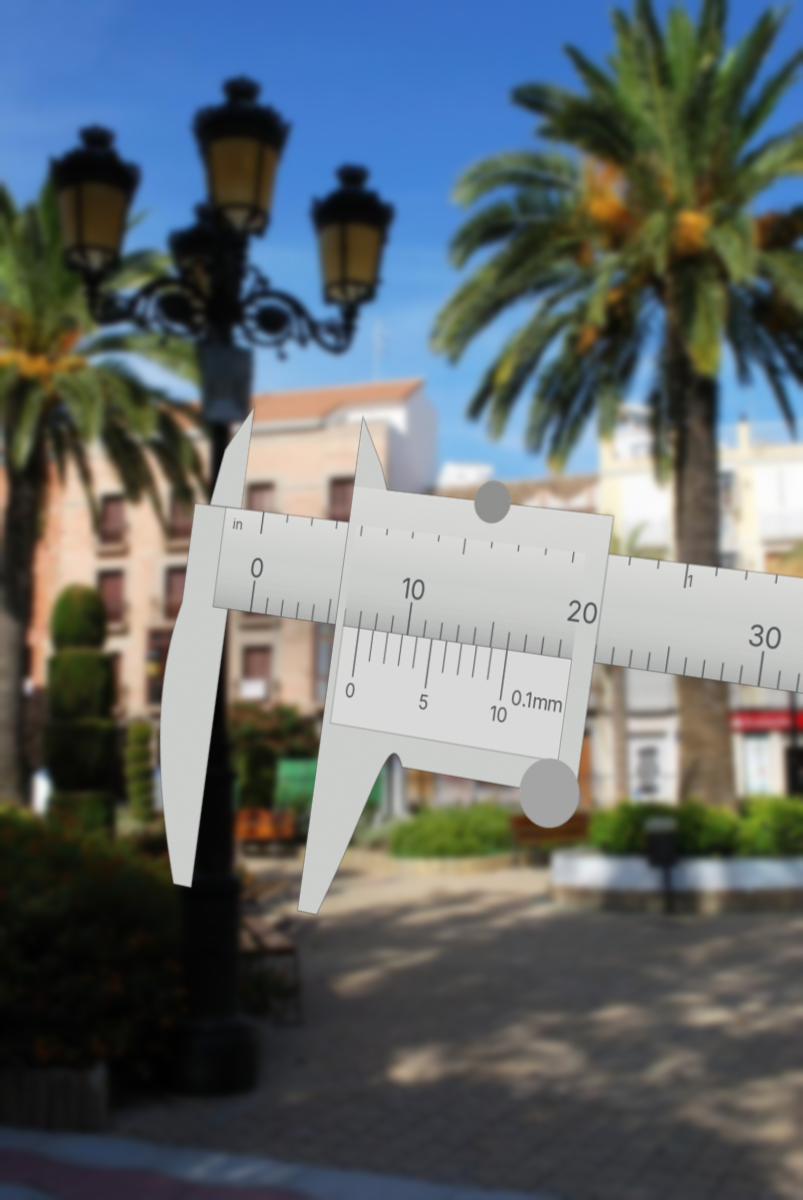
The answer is 7.0 mm
